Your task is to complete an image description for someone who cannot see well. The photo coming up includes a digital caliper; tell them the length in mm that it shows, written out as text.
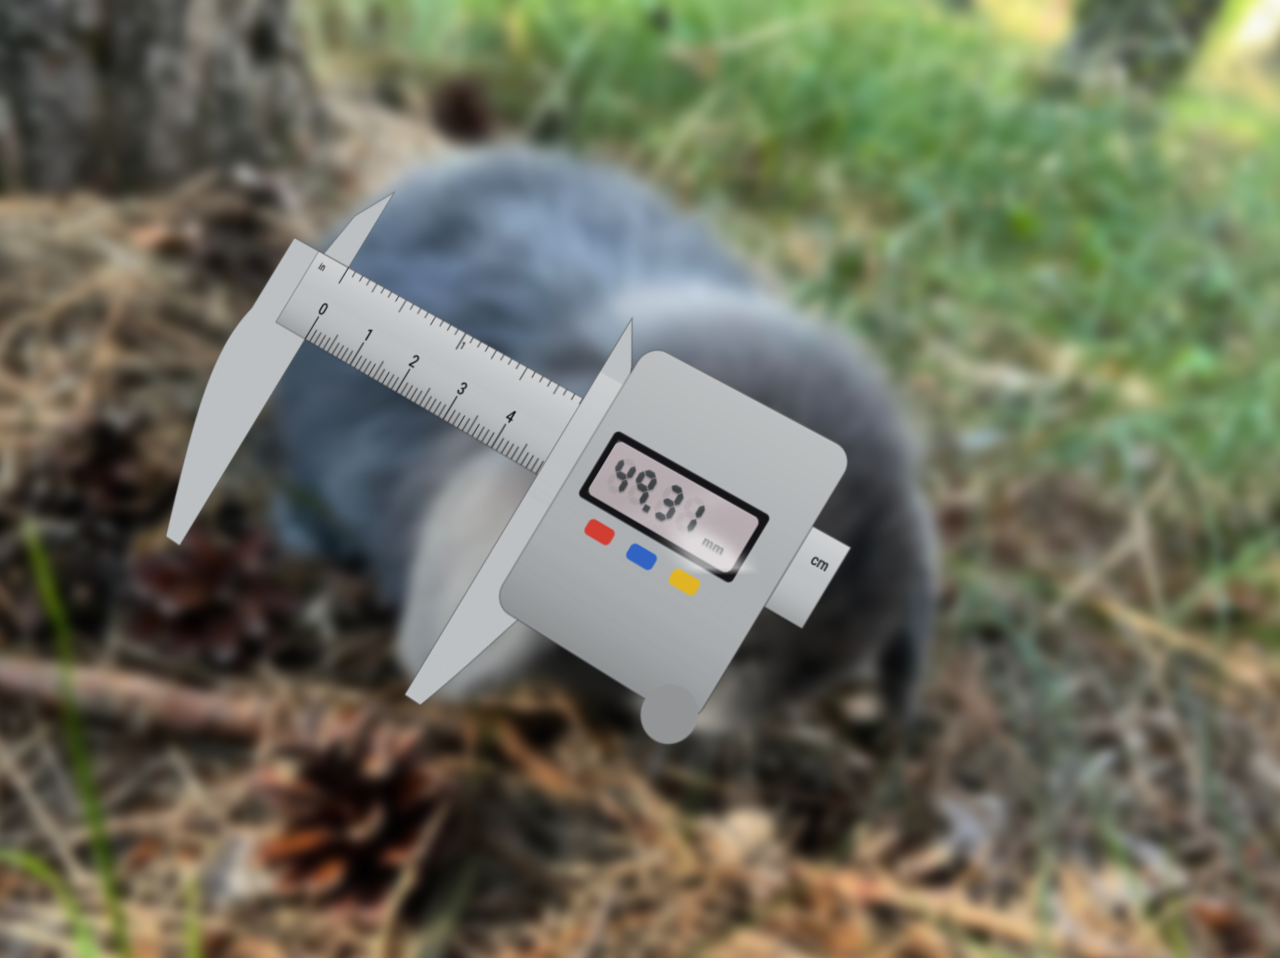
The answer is 49.31 mm
